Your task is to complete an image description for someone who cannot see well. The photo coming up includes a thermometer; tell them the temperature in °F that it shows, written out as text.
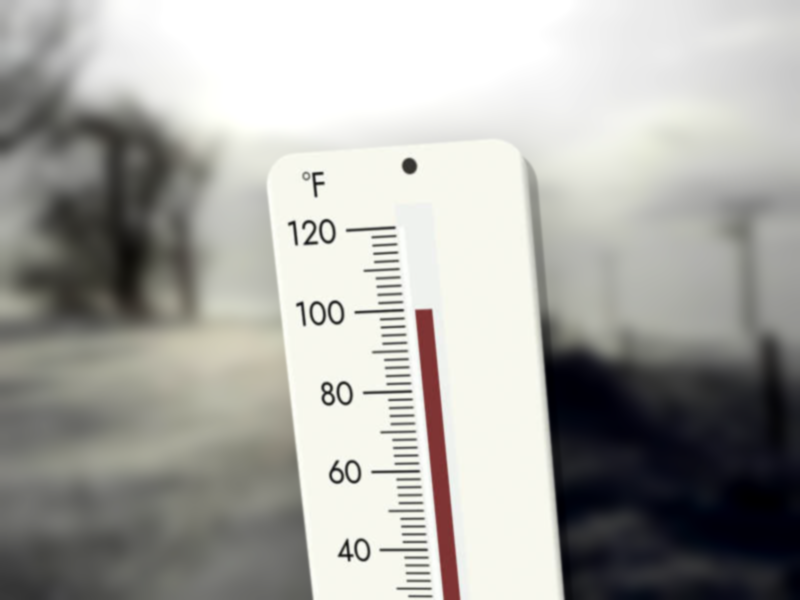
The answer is 100 °F
